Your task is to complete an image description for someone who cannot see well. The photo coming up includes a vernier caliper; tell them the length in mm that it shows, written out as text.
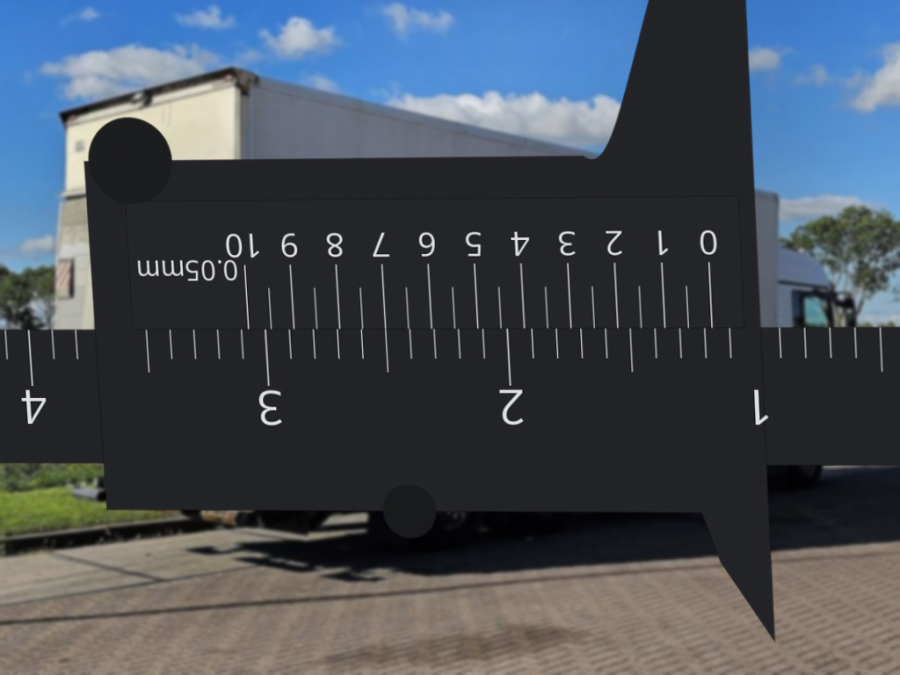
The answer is 11.70 mm
